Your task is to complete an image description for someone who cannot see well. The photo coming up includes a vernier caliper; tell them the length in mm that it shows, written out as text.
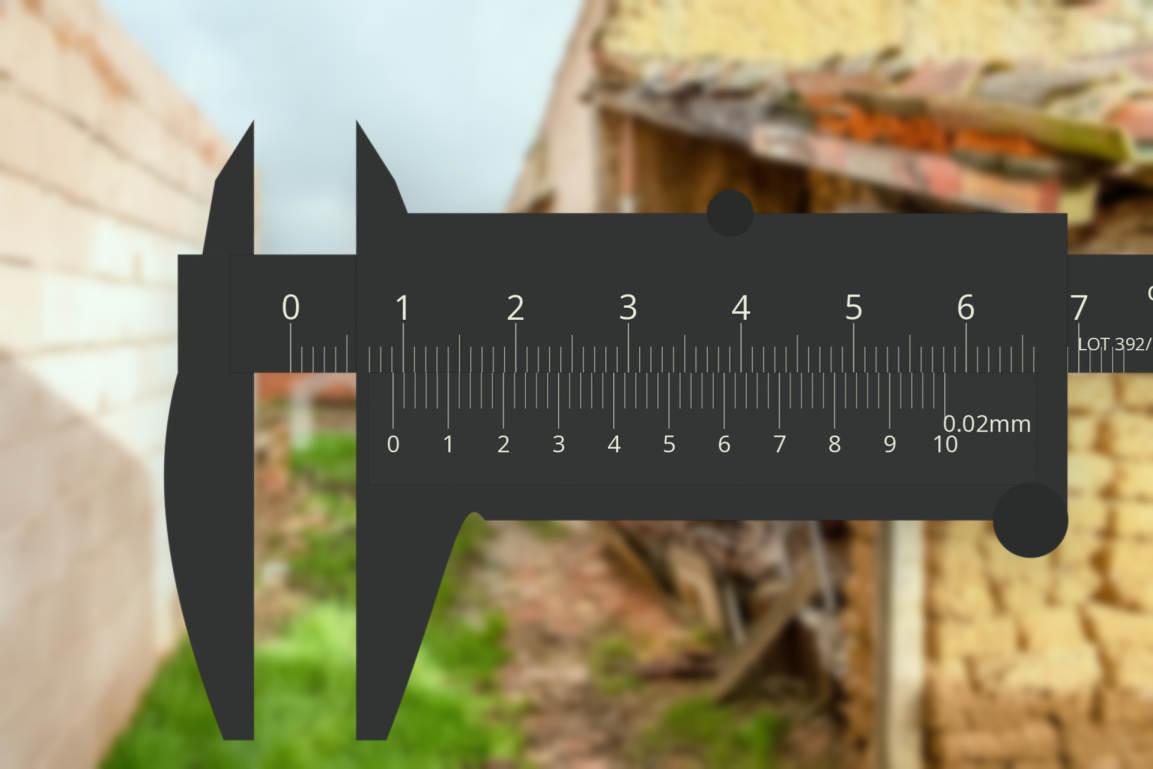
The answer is 9.1 mm
